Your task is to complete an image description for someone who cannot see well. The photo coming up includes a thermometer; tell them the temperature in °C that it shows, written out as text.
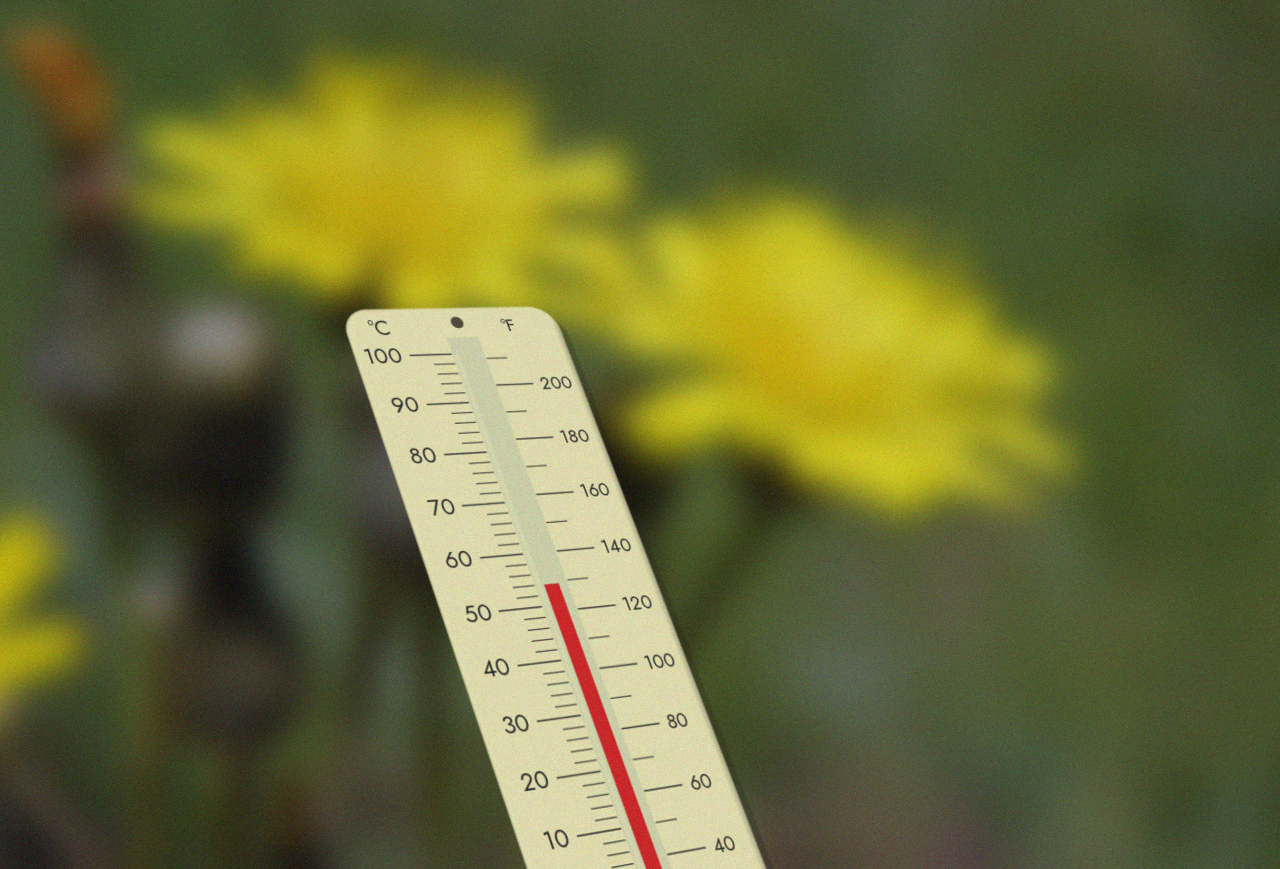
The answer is 54 °C
